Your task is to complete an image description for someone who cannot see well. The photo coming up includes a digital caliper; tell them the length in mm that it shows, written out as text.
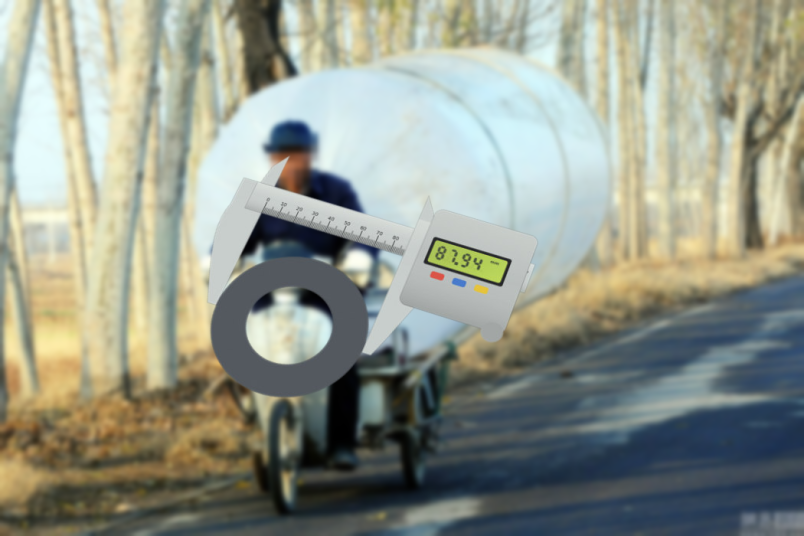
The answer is 87.94 mm
